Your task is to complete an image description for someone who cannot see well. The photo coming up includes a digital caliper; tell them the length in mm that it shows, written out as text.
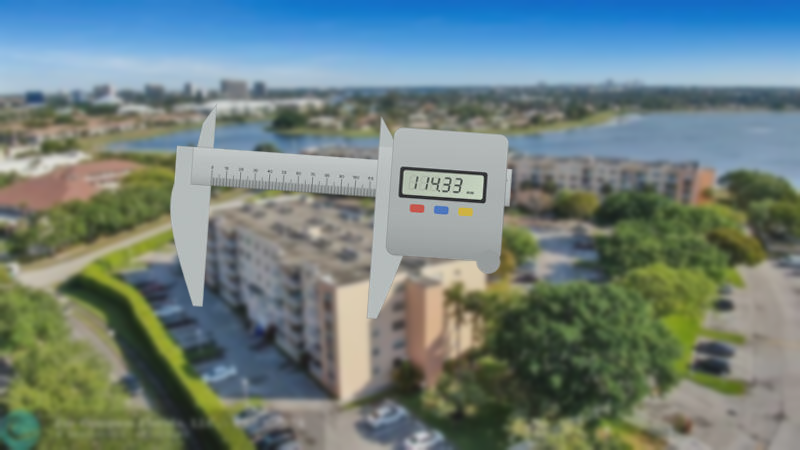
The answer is 114.33 mm
